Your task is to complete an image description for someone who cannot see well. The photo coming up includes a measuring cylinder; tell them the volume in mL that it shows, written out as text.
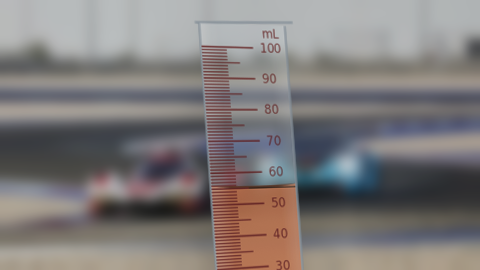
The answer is 55 mL
